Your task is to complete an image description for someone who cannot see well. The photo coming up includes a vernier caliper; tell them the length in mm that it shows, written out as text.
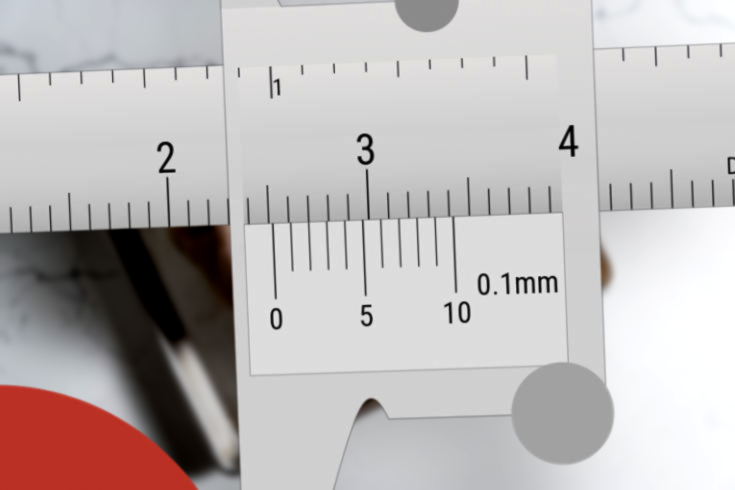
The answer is 25.2 mm
